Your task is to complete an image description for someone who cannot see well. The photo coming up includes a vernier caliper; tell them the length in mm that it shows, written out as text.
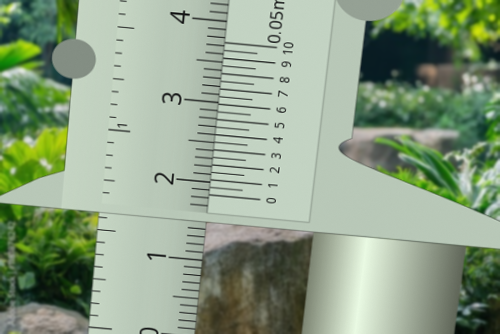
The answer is 18.4 mm
